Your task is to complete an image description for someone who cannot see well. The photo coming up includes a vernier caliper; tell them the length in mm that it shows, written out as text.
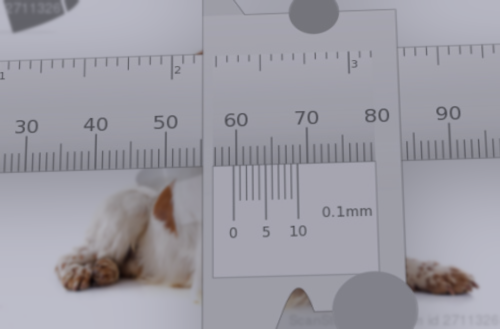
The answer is 59.6 mm
